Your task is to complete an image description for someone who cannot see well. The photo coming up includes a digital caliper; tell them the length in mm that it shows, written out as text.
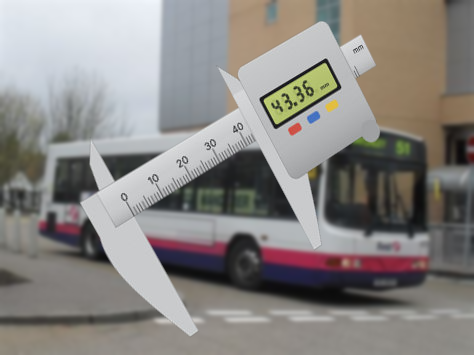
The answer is 43.36 mm
